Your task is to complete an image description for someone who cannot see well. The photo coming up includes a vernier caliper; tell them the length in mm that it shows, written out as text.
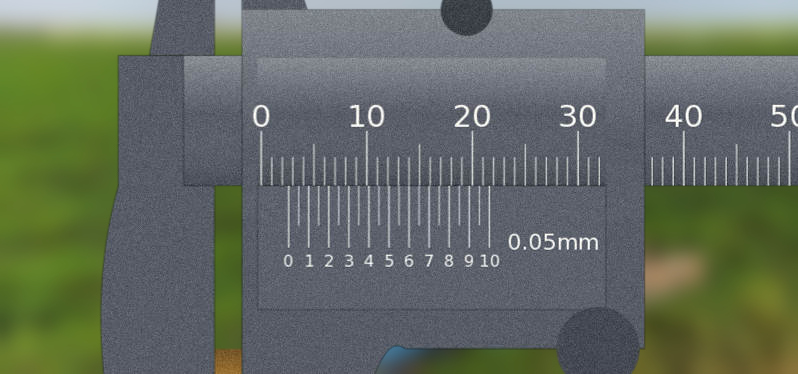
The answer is 2.6 mm
